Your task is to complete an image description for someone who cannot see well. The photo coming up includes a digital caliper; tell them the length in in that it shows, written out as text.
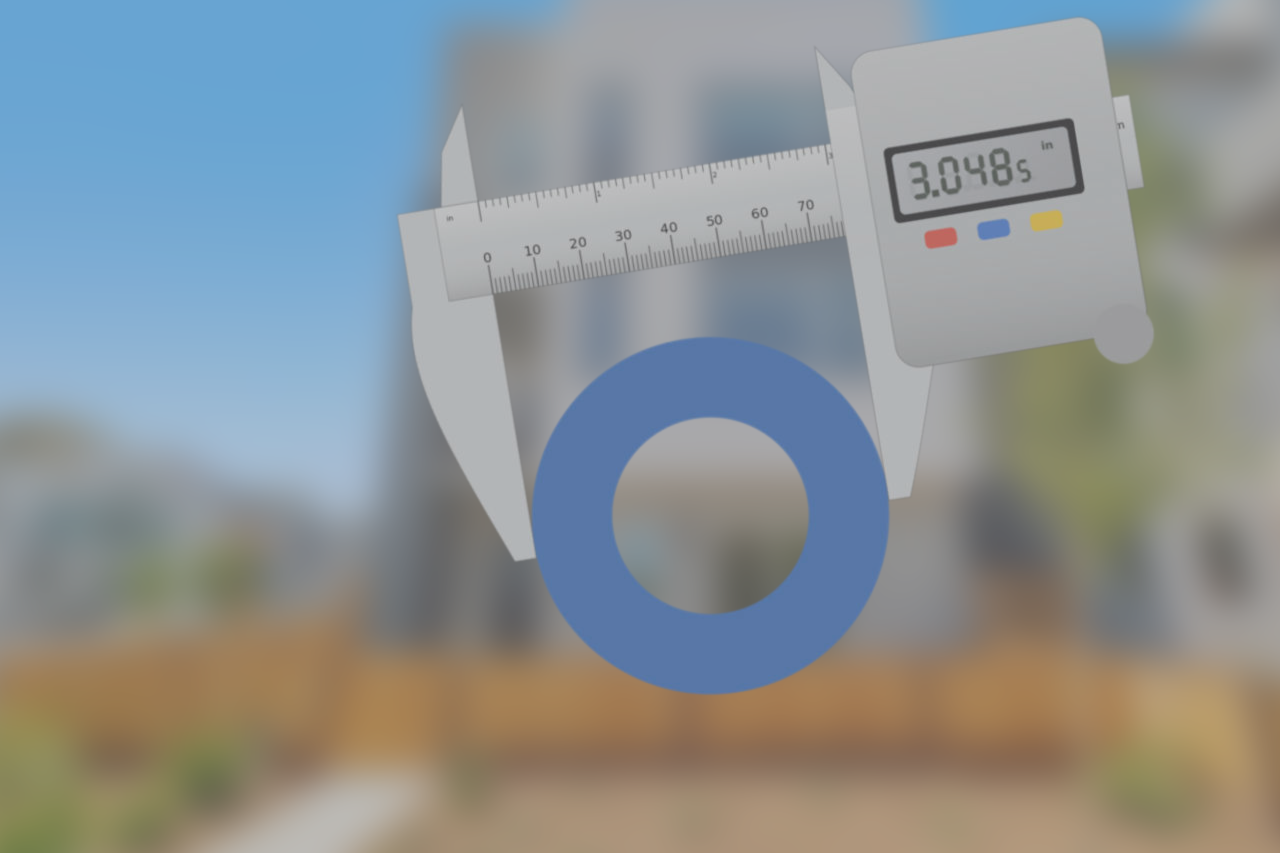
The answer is 3.0485 in
